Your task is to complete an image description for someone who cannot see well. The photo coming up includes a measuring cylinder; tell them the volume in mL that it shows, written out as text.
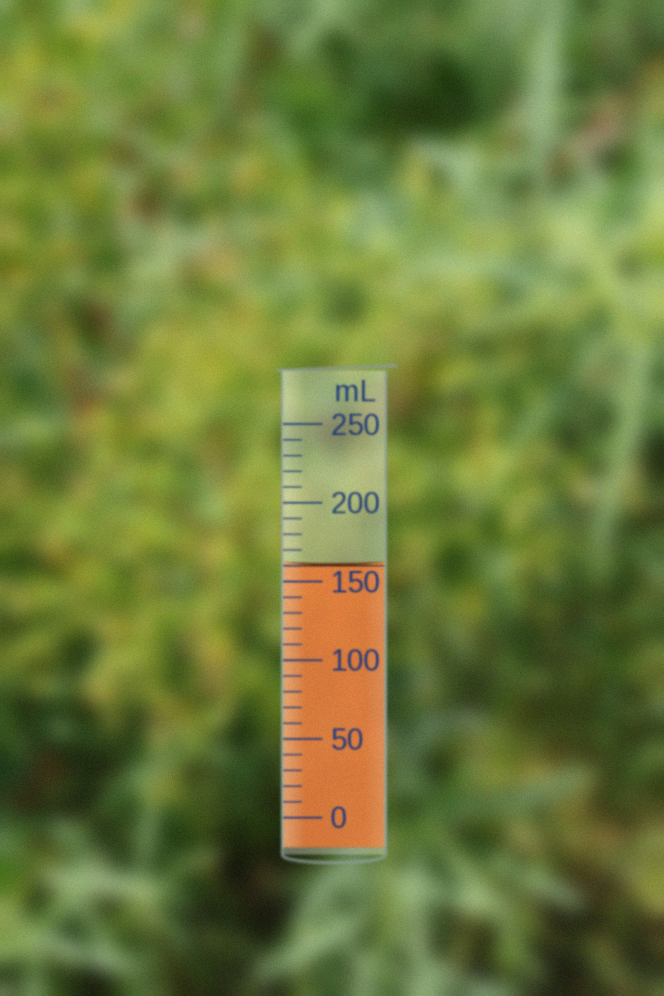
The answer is 160 mL
